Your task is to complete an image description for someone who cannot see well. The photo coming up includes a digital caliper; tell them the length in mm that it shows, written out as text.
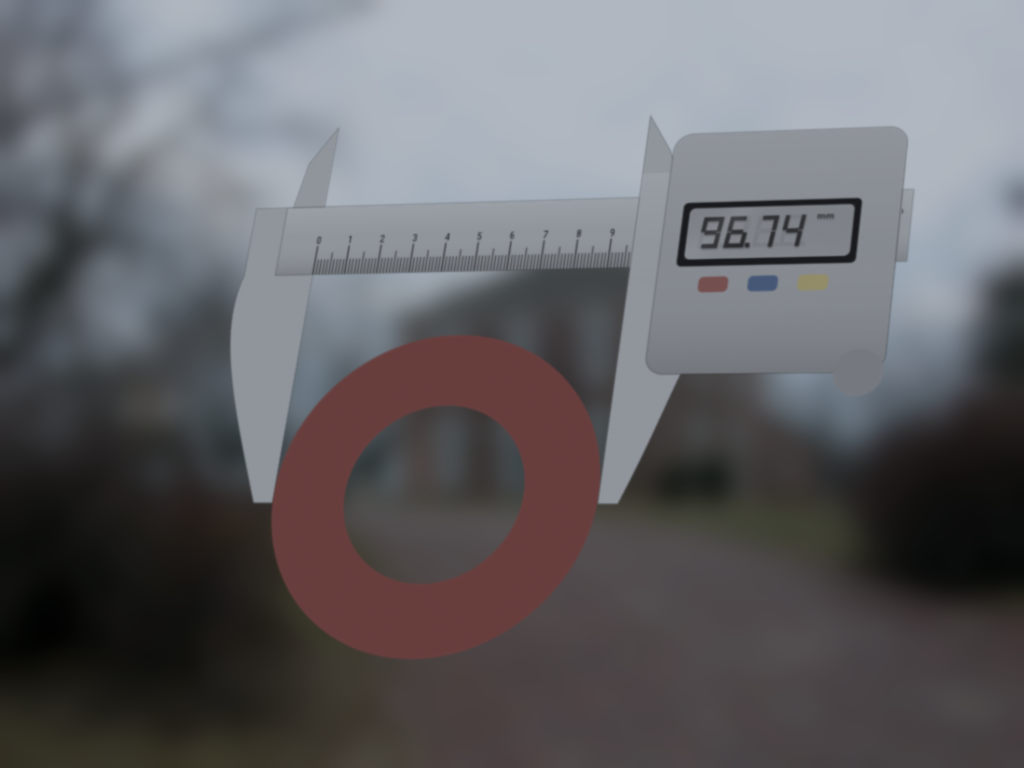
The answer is 96.74 mm
